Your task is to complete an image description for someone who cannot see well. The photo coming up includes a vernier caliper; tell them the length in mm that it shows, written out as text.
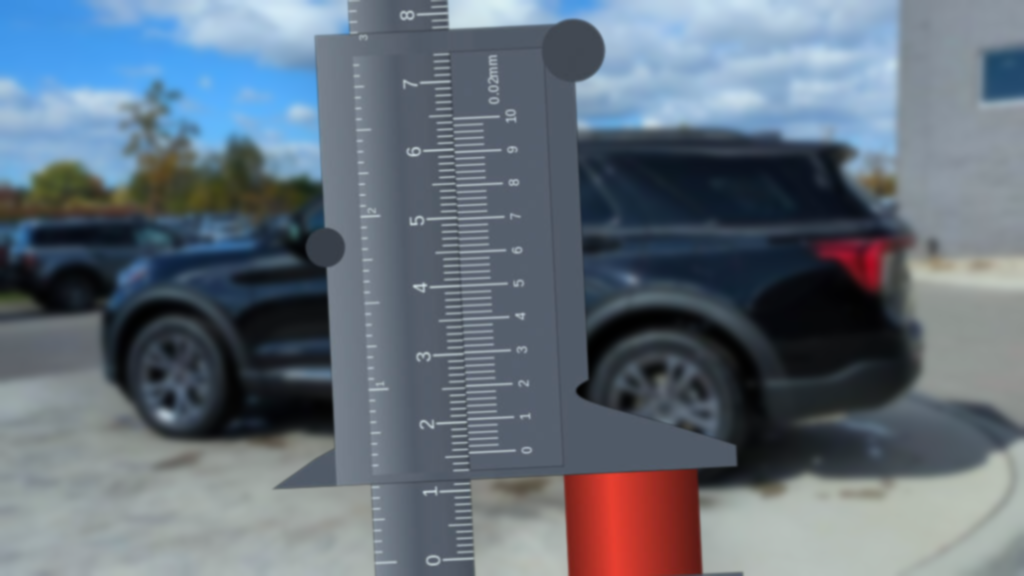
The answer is 15.5 mm
